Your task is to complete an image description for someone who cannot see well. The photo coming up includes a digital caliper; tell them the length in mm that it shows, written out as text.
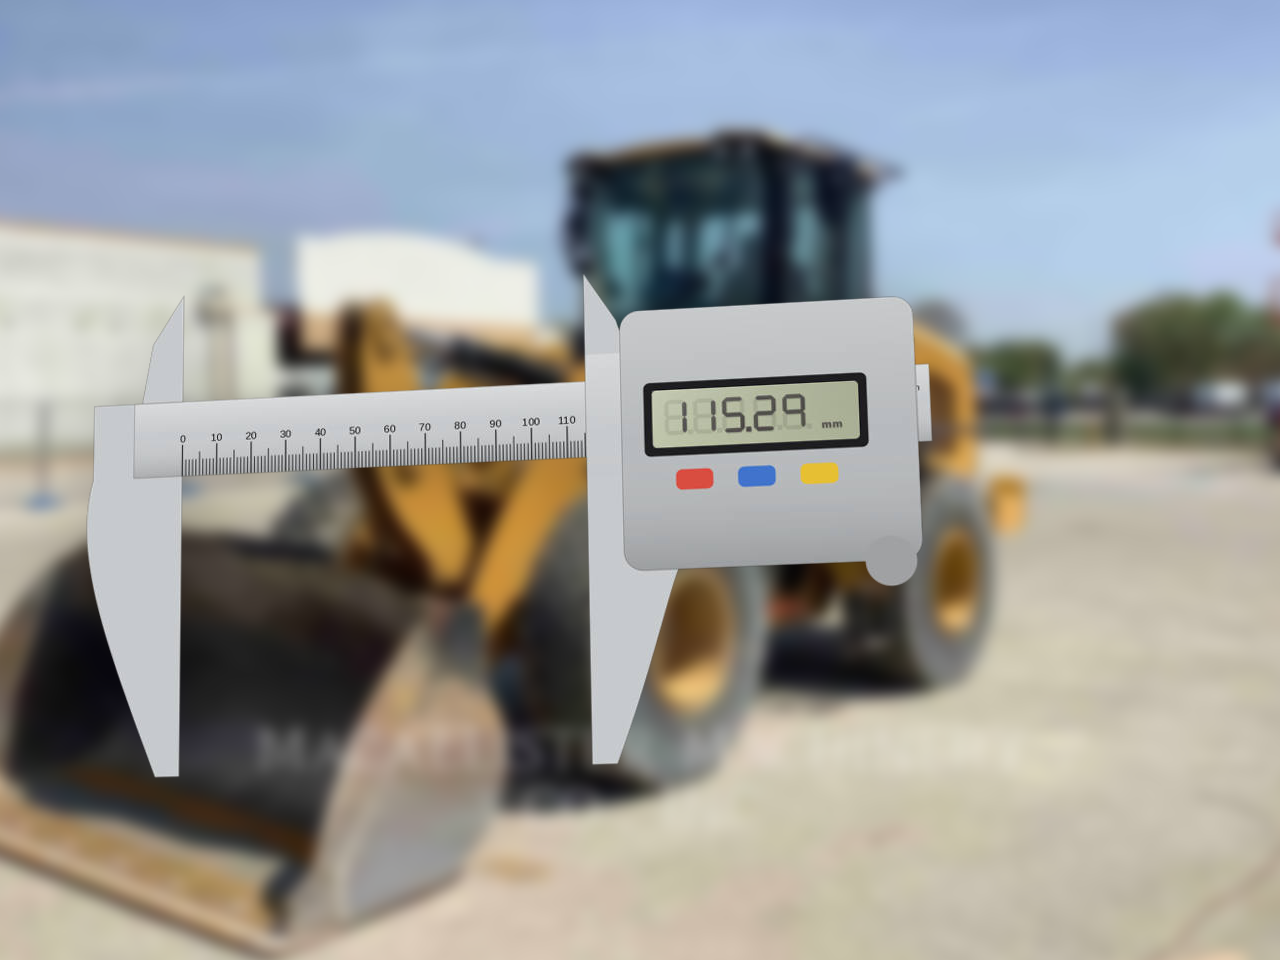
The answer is 115.29 mm
